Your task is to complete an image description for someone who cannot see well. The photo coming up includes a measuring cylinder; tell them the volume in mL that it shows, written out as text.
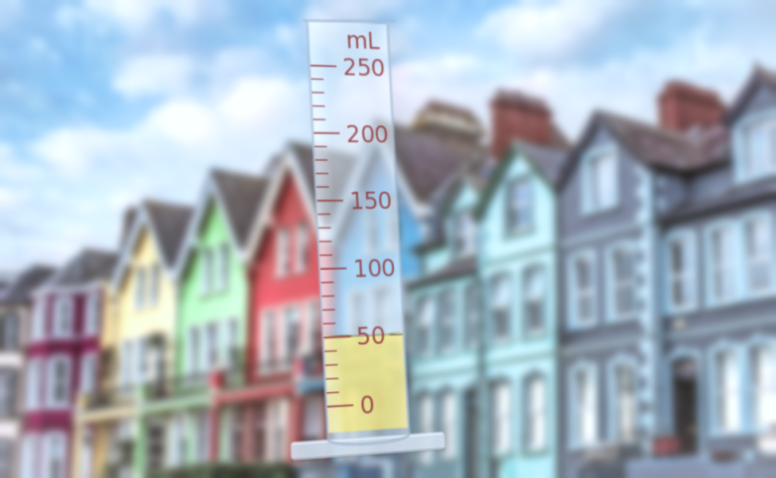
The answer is 50 mL
